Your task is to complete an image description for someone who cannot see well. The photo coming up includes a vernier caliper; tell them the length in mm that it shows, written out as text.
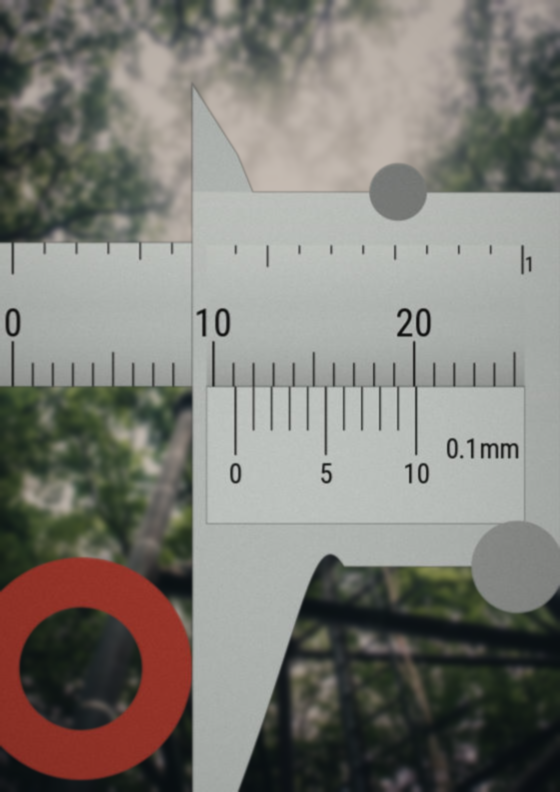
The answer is 11.1 mm
